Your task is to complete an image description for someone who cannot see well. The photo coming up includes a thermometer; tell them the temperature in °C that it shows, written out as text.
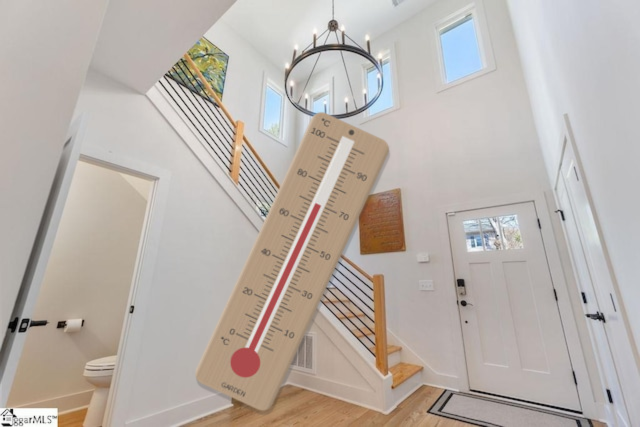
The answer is 70 °C
